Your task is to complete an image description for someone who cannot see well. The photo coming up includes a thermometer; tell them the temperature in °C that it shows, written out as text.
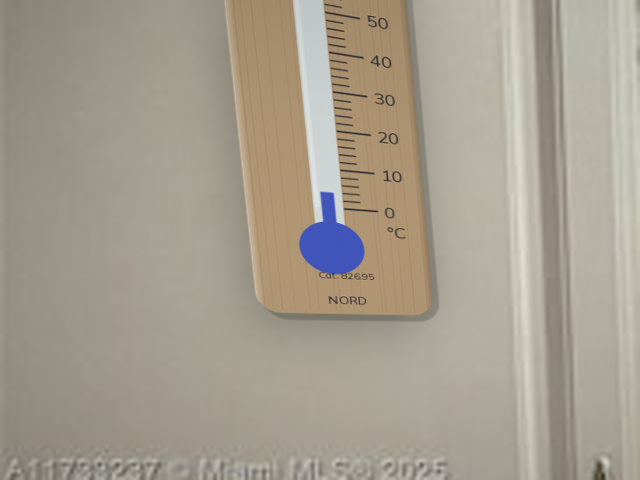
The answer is 4 °C
